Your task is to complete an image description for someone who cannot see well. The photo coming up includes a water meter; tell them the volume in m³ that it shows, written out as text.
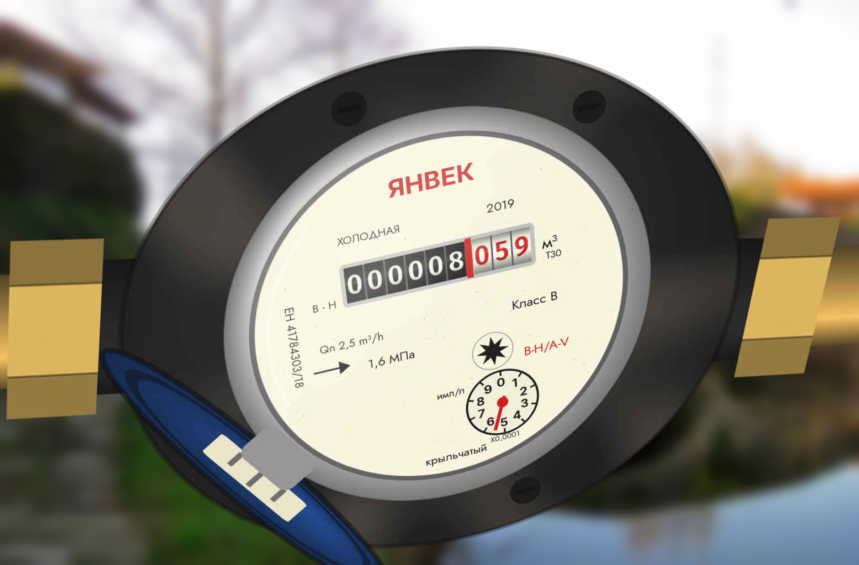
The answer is 8.0595 m³
